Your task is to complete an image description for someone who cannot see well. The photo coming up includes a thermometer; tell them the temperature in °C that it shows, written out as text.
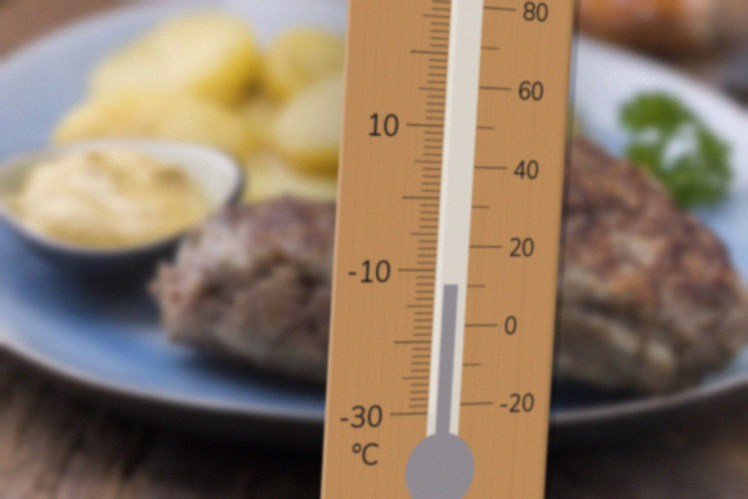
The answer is -12 °C
